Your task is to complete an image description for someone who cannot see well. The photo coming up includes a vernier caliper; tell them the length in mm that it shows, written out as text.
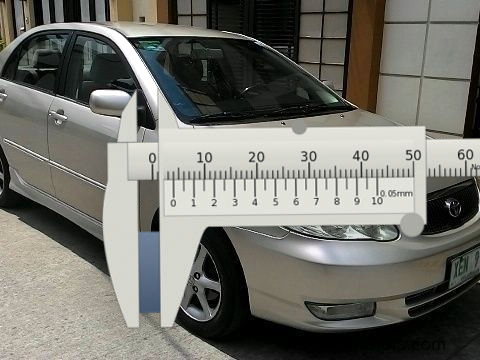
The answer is 4.0 mm
